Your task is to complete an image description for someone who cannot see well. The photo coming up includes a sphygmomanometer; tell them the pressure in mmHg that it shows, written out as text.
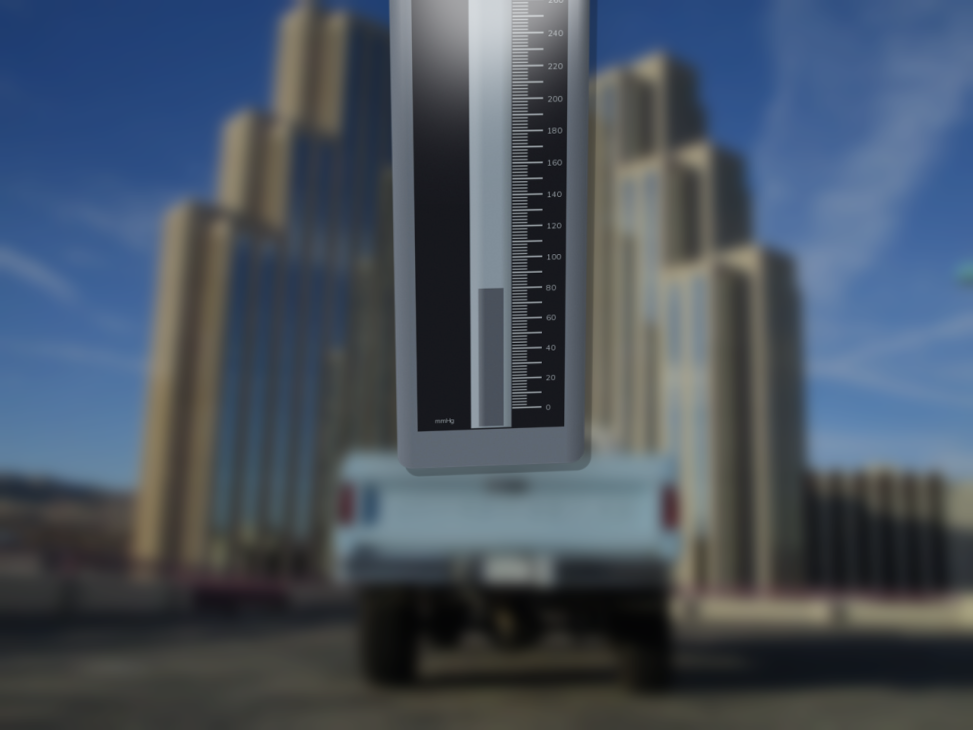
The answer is 80 mmHg
